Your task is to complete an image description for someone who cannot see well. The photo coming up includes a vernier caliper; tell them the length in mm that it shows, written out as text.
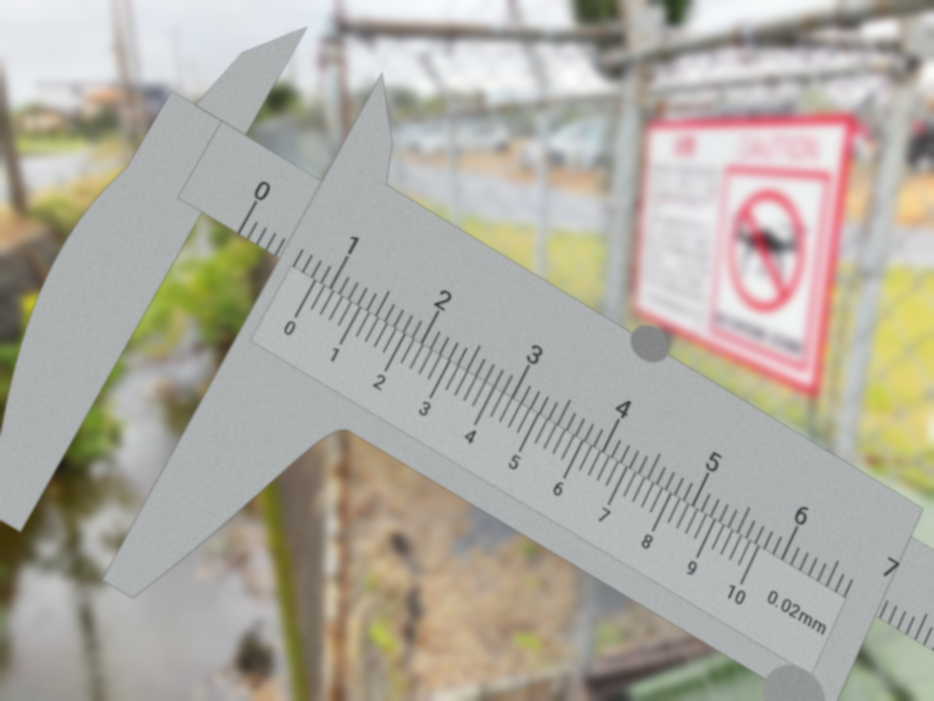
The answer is 8.4 mm
